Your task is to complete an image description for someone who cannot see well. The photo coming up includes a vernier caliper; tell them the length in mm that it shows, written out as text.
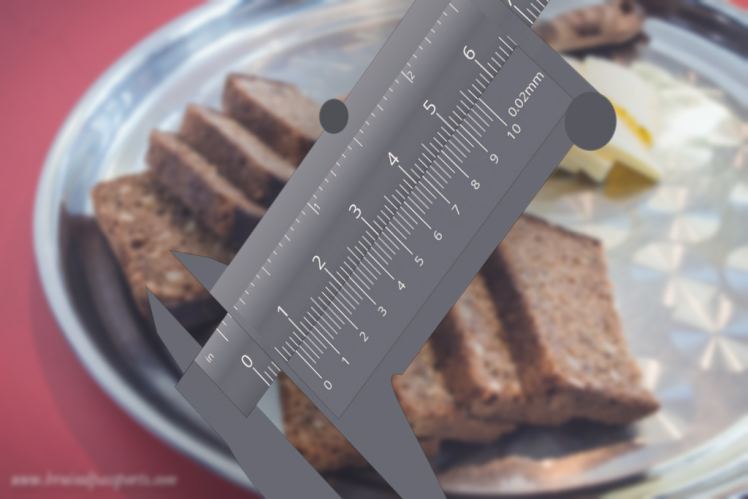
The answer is 7.2 mm
